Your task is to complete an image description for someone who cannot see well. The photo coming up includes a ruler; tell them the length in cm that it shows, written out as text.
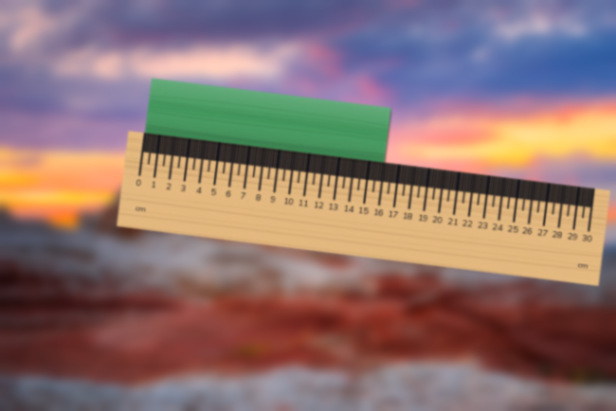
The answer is 16 cm
